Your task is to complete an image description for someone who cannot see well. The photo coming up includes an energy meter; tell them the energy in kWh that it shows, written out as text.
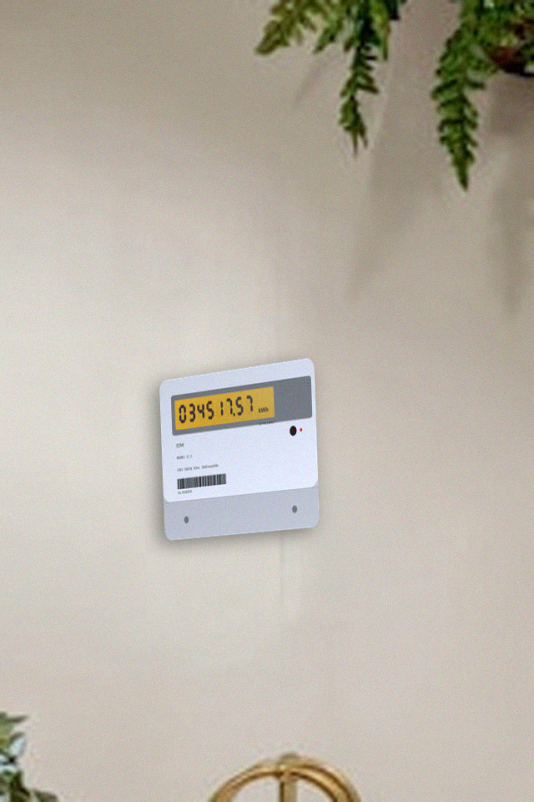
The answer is 34517.57 kWh
